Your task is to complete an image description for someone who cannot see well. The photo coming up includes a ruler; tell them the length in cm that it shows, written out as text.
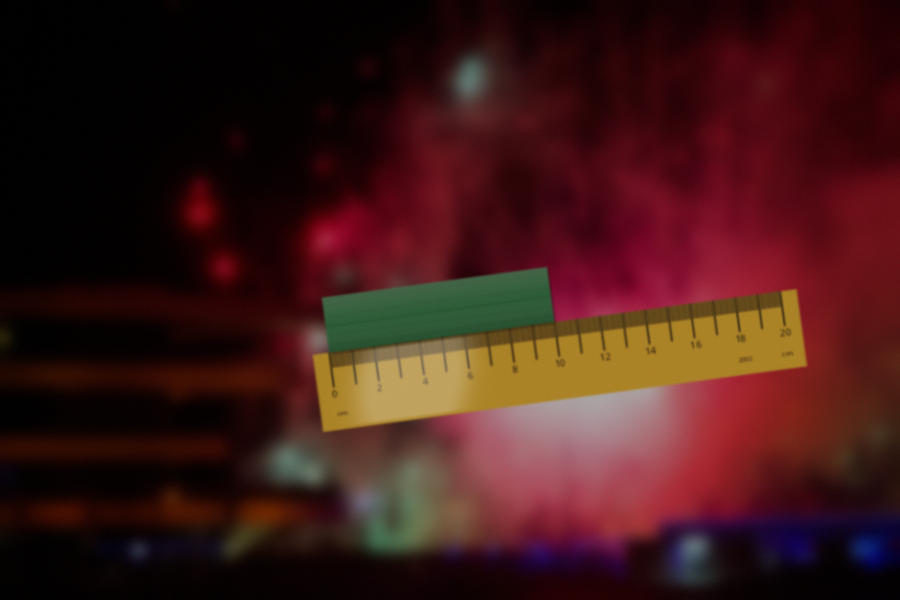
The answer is 10 cm
